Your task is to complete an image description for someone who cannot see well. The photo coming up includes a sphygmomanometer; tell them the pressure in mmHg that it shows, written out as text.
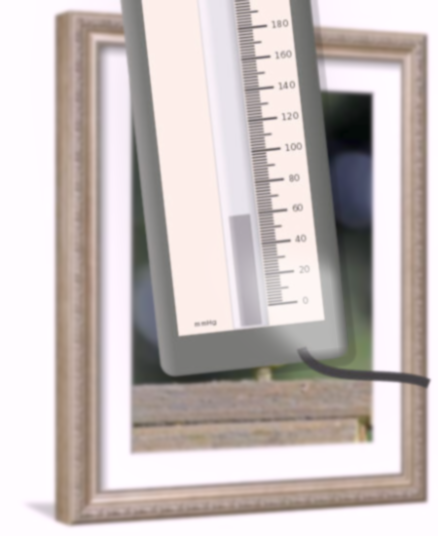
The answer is 60 mmHg
